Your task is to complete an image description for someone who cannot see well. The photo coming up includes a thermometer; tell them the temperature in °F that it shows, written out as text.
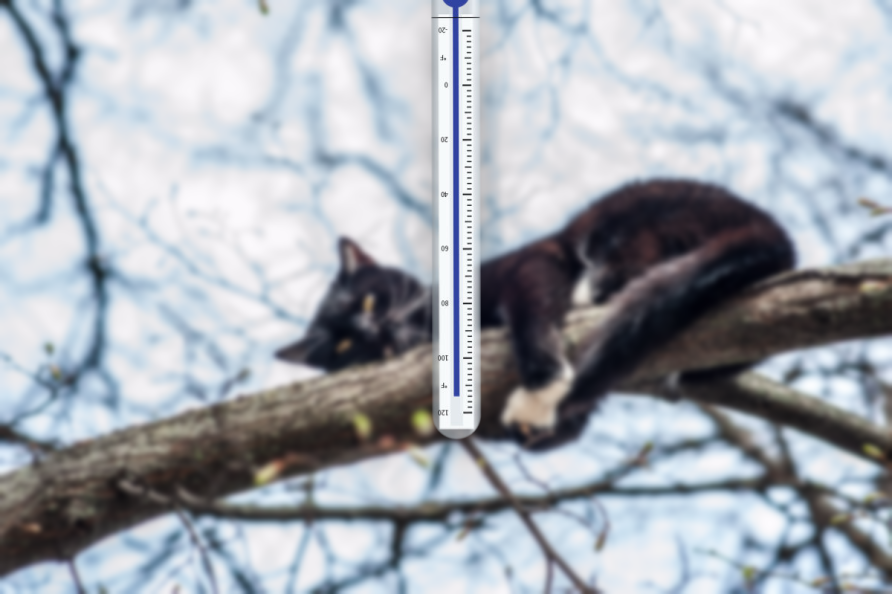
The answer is 114 °F
